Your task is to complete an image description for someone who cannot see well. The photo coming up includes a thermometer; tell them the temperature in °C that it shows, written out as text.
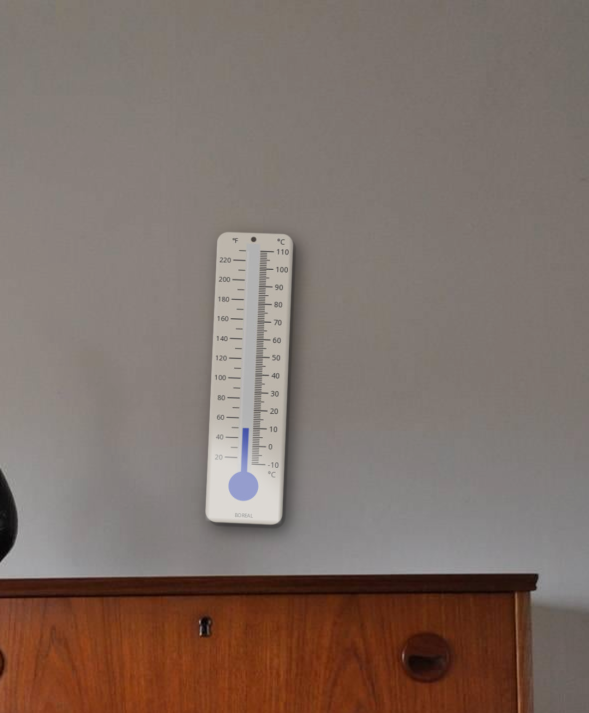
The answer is 10 °C
